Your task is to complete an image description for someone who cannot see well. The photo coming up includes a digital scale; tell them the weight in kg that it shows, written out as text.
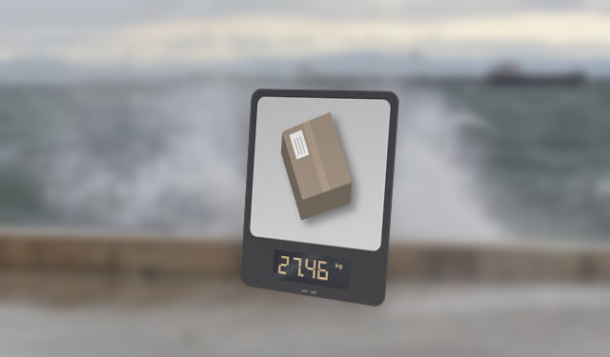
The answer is 27.46 kg
